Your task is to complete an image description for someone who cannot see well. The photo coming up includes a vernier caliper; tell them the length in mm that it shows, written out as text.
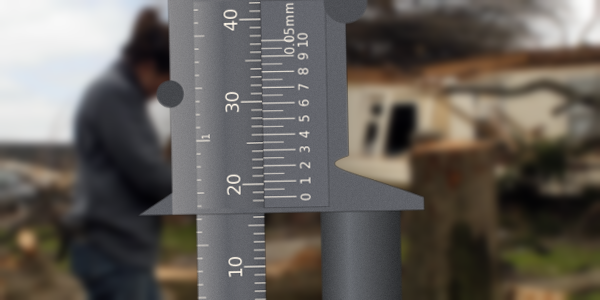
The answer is 18.4 mm
